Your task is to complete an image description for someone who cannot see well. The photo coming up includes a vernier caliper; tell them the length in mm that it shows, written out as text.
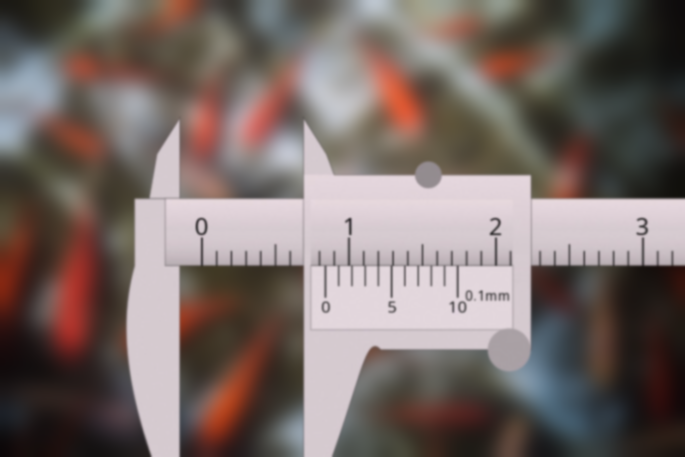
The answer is 8.4 mm
